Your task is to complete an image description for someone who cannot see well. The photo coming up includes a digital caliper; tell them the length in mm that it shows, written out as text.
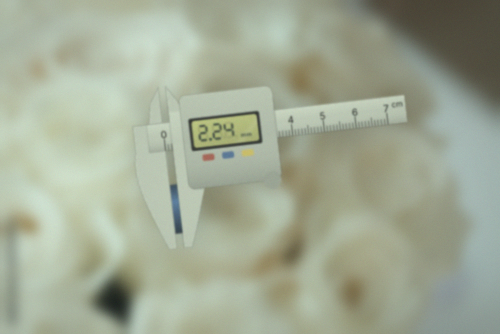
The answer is 2.24 mm
